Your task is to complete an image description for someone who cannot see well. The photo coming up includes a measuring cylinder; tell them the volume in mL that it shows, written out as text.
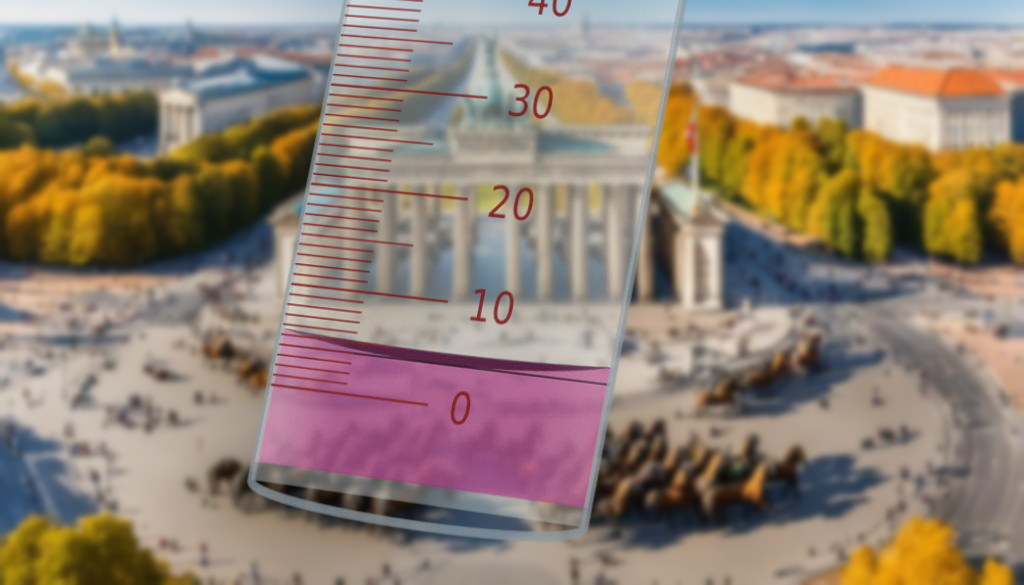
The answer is 4 mL
